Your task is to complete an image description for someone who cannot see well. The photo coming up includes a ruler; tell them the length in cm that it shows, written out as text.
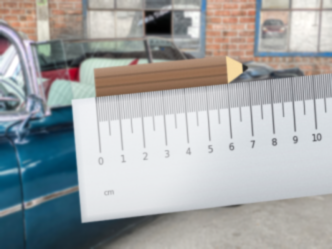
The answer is 7 cm
